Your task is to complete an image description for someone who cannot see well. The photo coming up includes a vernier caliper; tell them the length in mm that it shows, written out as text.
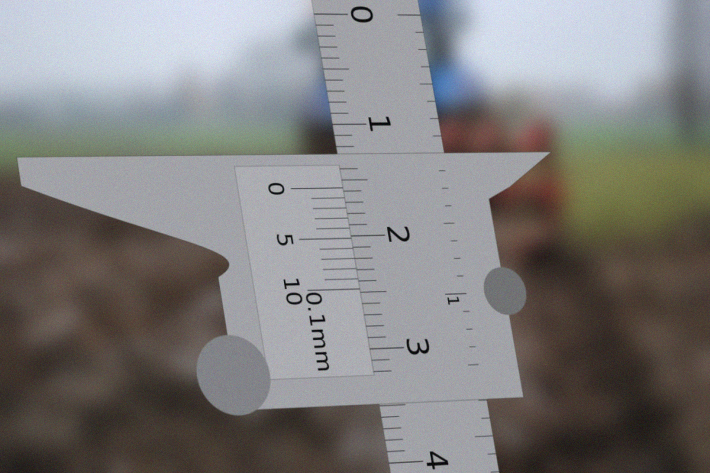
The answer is 15.7 mm
